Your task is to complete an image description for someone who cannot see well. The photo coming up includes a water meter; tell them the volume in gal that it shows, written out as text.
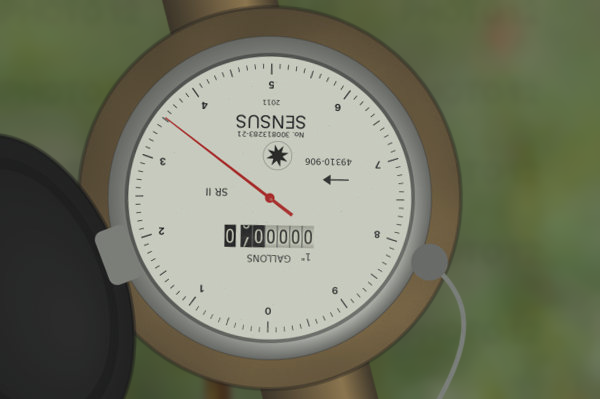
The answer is 73.5 gal
